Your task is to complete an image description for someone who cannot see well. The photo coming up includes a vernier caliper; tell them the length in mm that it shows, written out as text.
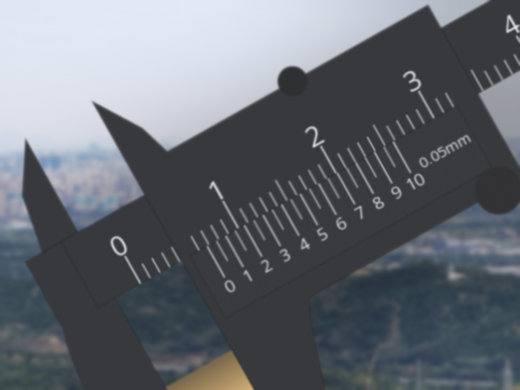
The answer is 6.8 mm
